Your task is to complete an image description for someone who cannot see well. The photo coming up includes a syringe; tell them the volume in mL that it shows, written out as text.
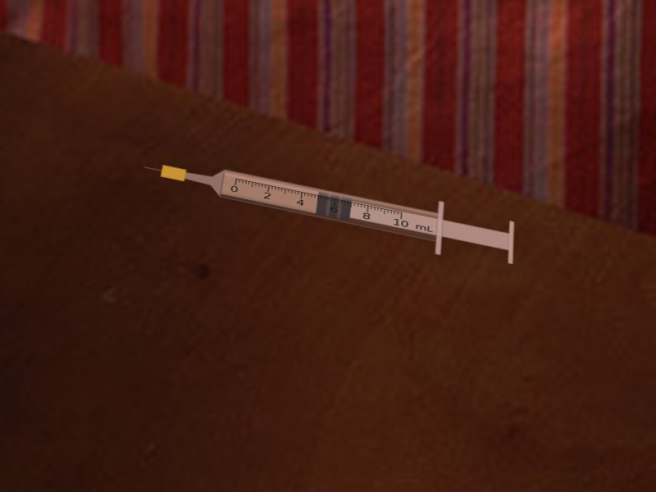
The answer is 5 mL
